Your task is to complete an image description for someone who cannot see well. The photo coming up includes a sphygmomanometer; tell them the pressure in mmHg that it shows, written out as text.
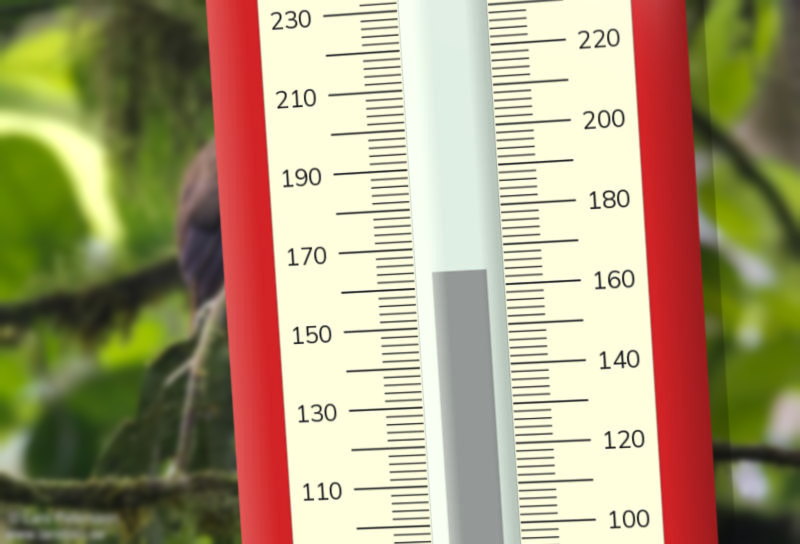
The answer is 164 mmHg
